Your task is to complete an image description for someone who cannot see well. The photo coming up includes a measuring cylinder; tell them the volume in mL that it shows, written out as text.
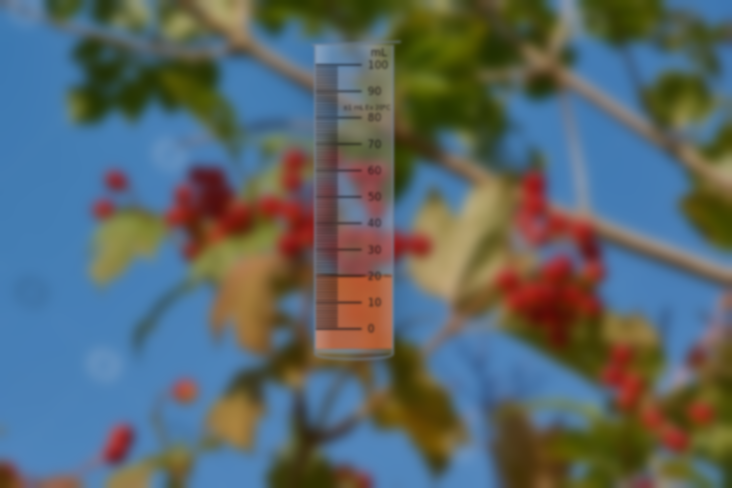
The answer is 20 mL
